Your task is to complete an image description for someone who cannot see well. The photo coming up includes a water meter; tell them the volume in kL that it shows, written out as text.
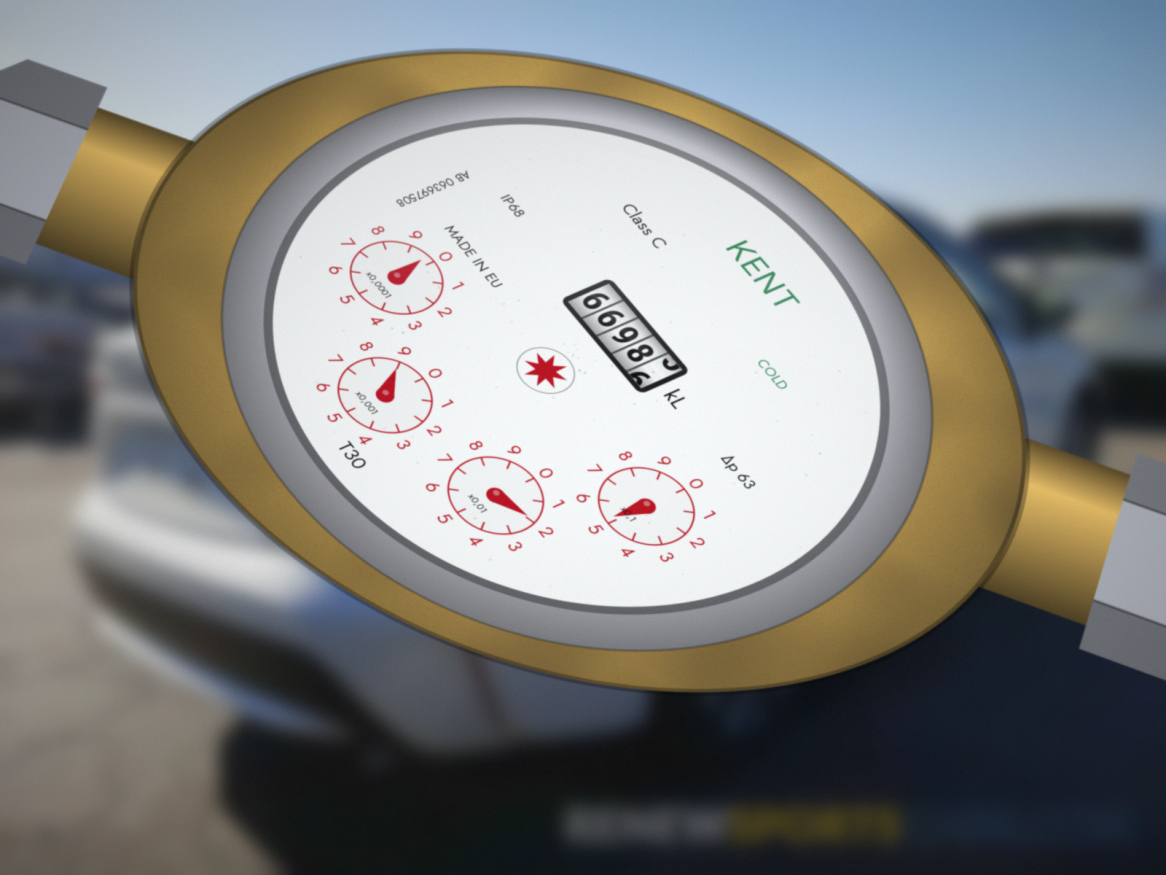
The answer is 66985.5189 kL
